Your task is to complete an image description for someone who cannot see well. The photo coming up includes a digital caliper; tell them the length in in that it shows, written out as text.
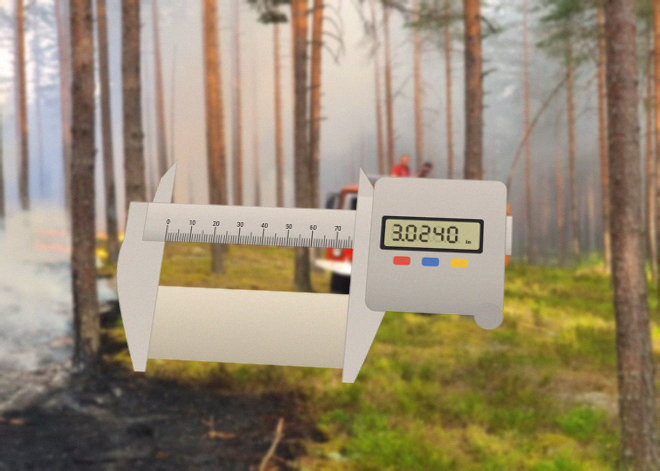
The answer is 3.0240 in
